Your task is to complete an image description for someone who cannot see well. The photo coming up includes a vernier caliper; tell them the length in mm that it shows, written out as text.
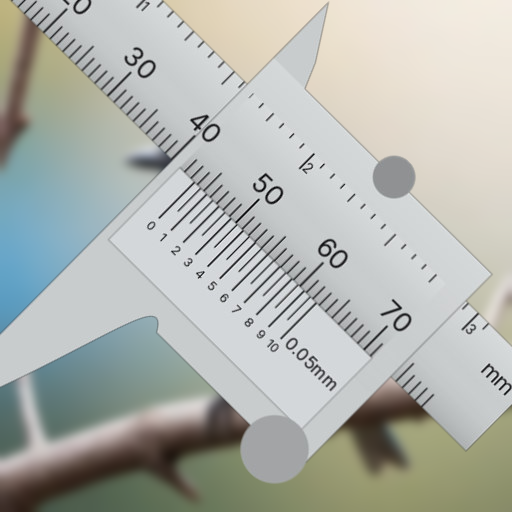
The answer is 43.6 mm
